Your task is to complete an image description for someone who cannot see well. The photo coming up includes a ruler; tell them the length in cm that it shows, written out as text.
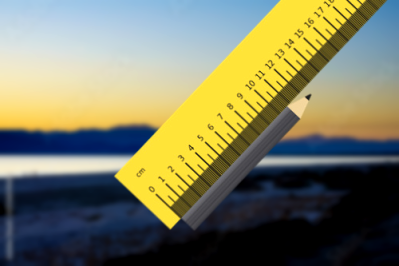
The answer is 12.5 cm
